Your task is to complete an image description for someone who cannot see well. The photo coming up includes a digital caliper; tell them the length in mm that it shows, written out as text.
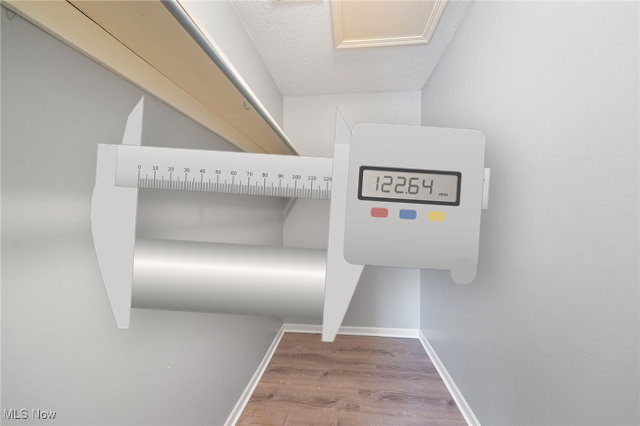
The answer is 122.64 mm
